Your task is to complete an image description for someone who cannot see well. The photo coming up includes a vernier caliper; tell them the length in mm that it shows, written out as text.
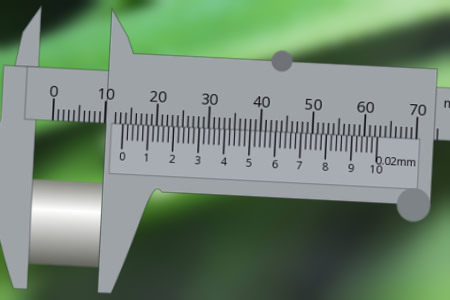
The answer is 13.5 mm
